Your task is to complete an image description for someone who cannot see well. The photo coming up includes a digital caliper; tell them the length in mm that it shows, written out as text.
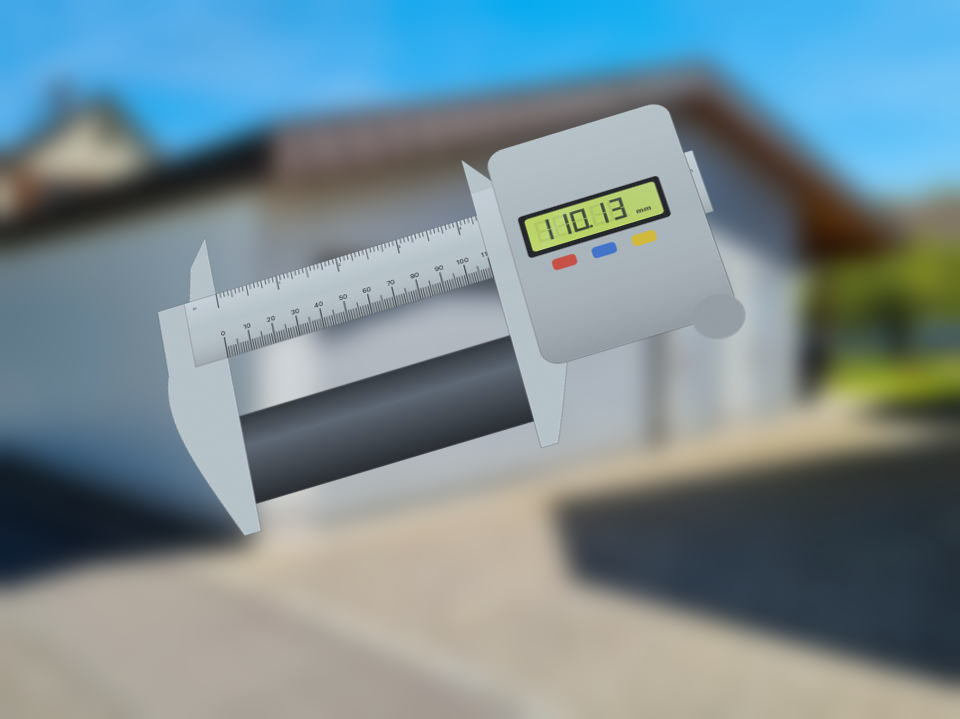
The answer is 110.13 mm
